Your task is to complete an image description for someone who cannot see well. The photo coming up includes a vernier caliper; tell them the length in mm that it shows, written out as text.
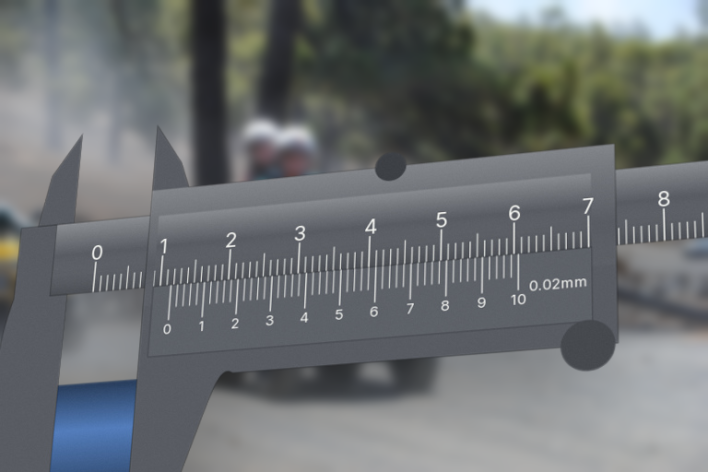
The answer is 11.6 mm
